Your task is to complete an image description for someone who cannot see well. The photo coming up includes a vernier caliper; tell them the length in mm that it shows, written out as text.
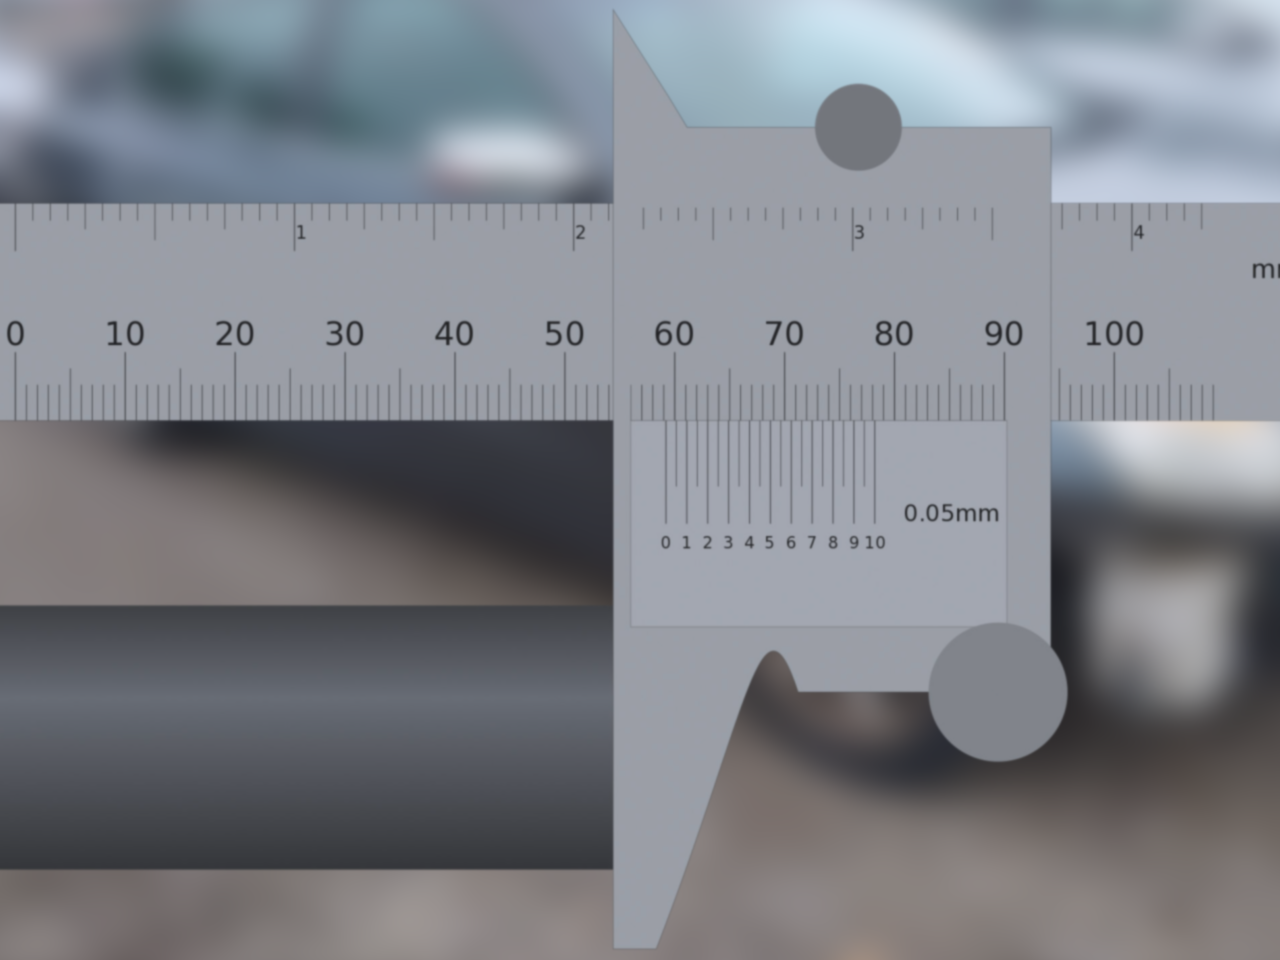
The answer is 59.2 mm
